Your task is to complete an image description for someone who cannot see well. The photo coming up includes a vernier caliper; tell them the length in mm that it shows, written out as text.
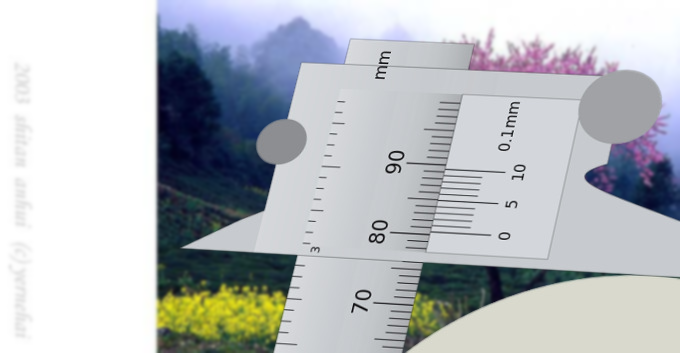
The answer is 80.4 mm
